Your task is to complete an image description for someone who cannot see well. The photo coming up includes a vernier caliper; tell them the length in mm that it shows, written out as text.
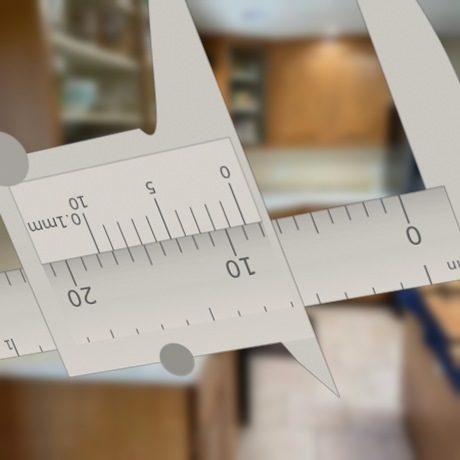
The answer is 8.8 mm
